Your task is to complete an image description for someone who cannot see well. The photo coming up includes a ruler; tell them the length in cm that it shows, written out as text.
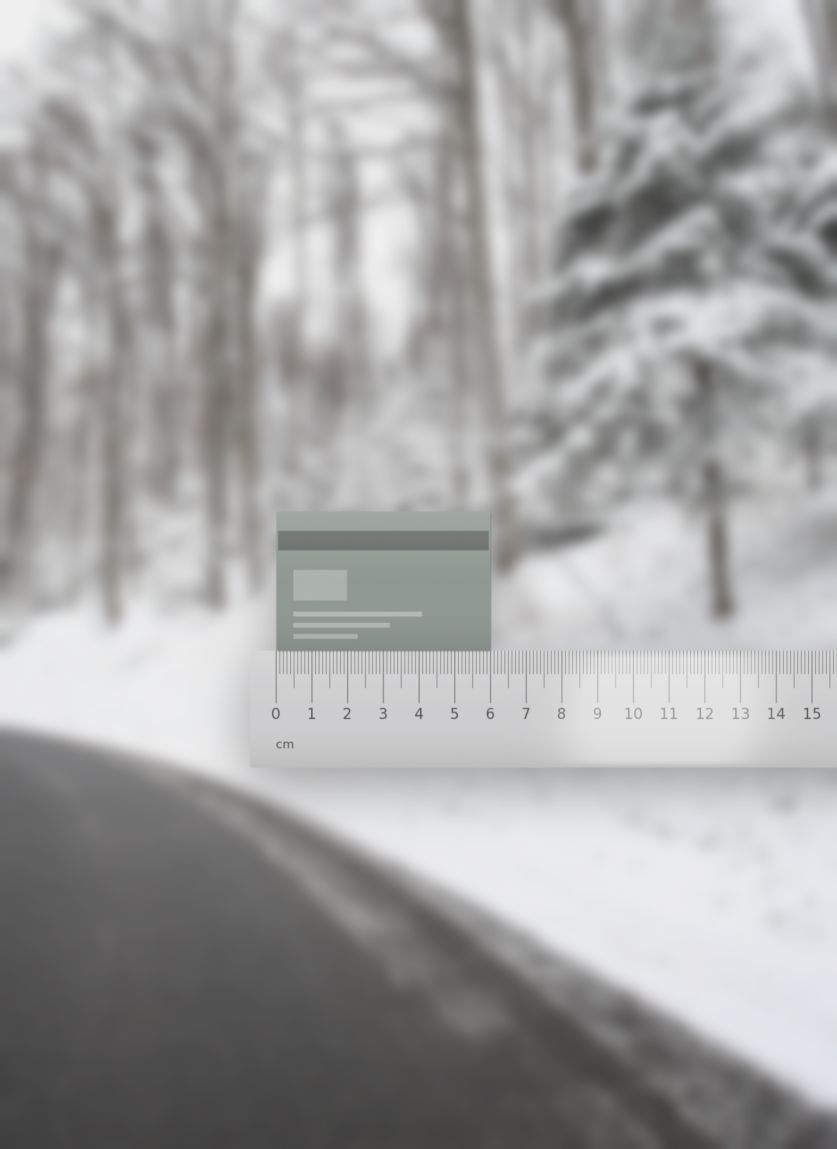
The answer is 6 cm
